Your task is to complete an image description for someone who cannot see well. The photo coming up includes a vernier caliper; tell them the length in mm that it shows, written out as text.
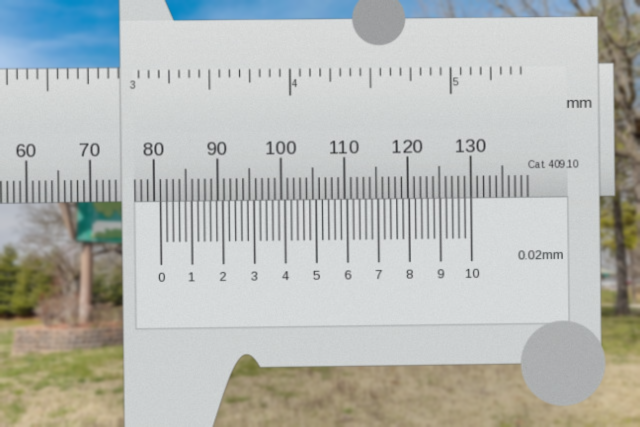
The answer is 81.0 mm
